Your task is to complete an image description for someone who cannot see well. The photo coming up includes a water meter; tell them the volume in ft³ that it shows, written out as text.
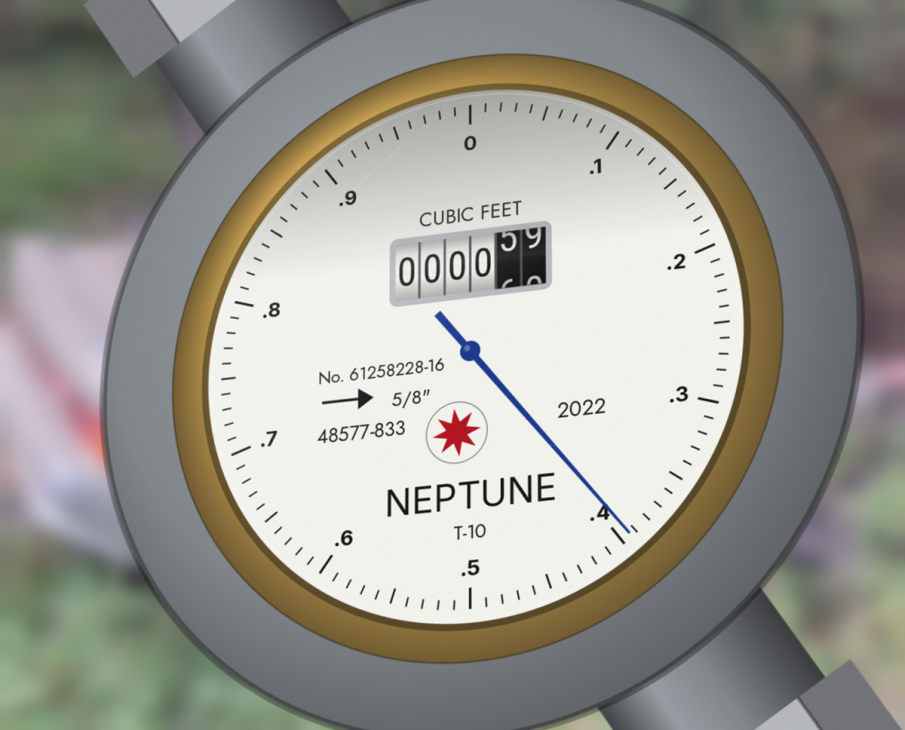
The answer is 59.39 ft³
